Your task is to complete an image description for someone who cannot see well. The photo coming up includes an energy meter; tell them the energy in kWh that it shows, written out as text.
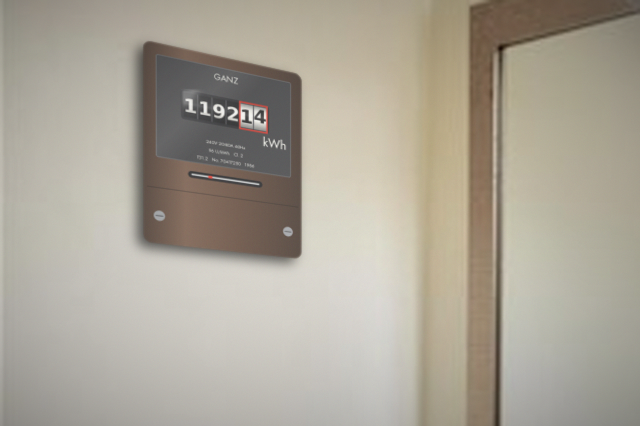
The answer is 1192.14 kWh
